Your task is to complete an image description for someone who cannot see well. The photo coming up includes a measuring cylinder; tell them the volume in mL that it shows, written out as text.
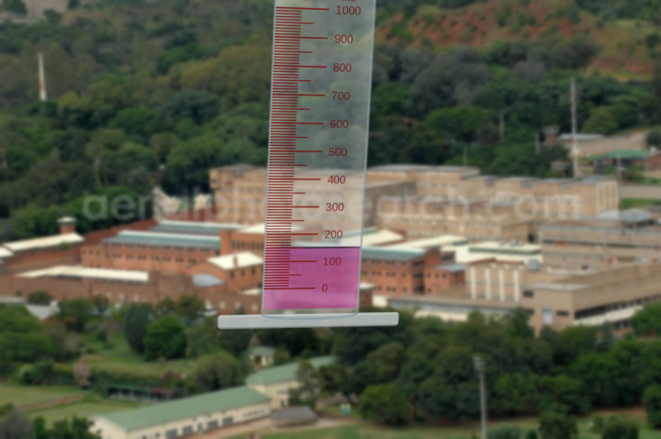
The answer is 150 mL
